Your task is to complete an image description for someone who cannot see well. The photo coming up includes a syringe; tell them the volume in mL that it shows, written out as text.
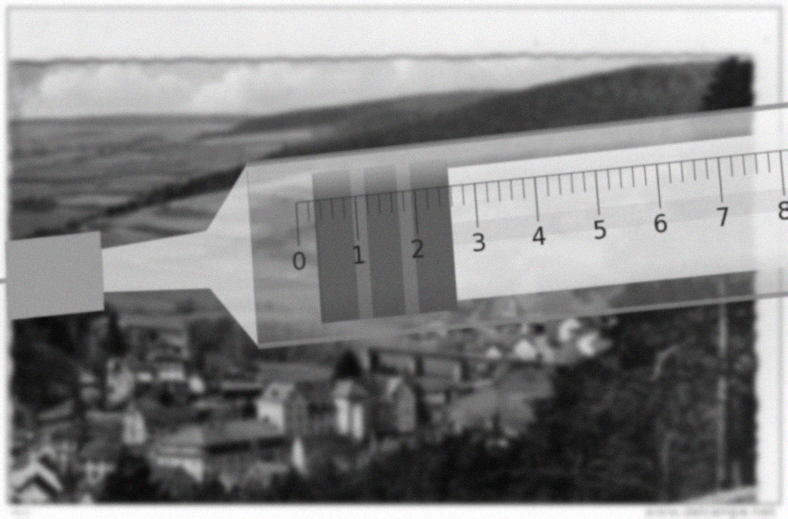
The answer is 0.3 mL
